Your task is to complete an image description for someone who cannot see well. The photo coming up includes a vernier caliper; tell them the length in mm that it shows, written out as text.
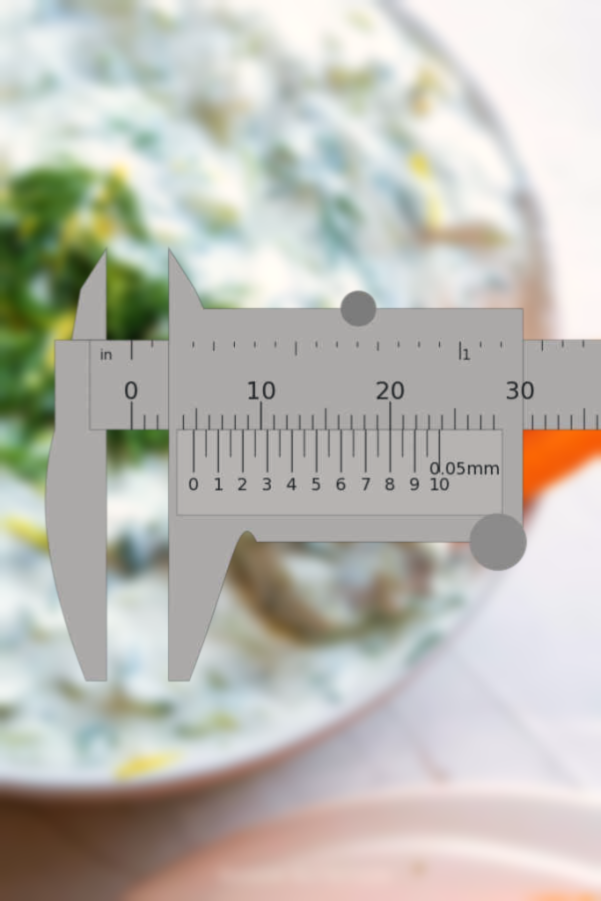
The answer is 4.8 mm
